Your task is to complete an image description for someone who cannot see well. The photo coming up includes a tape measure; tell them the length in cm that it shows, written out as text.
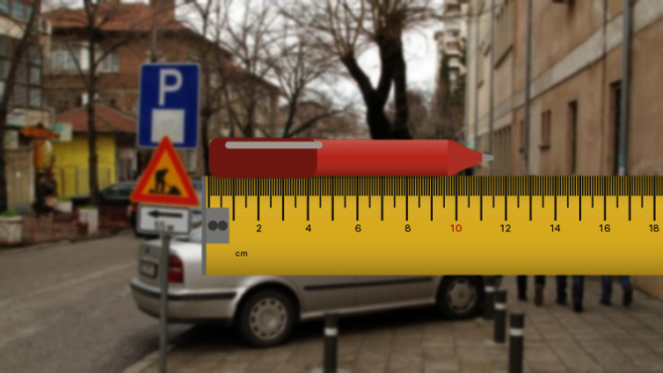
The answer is 11.5 cm
